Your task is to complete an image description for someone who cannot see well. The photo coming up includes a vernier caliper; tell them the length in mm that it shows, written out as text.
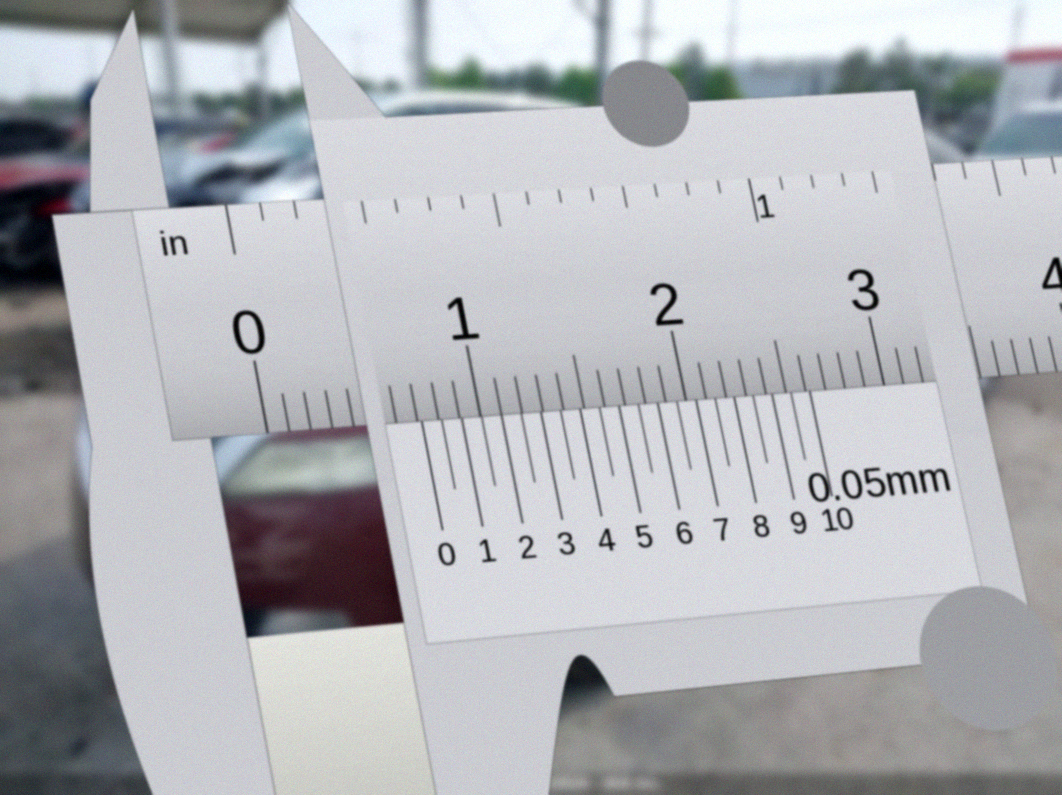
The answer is 7.2 mm
